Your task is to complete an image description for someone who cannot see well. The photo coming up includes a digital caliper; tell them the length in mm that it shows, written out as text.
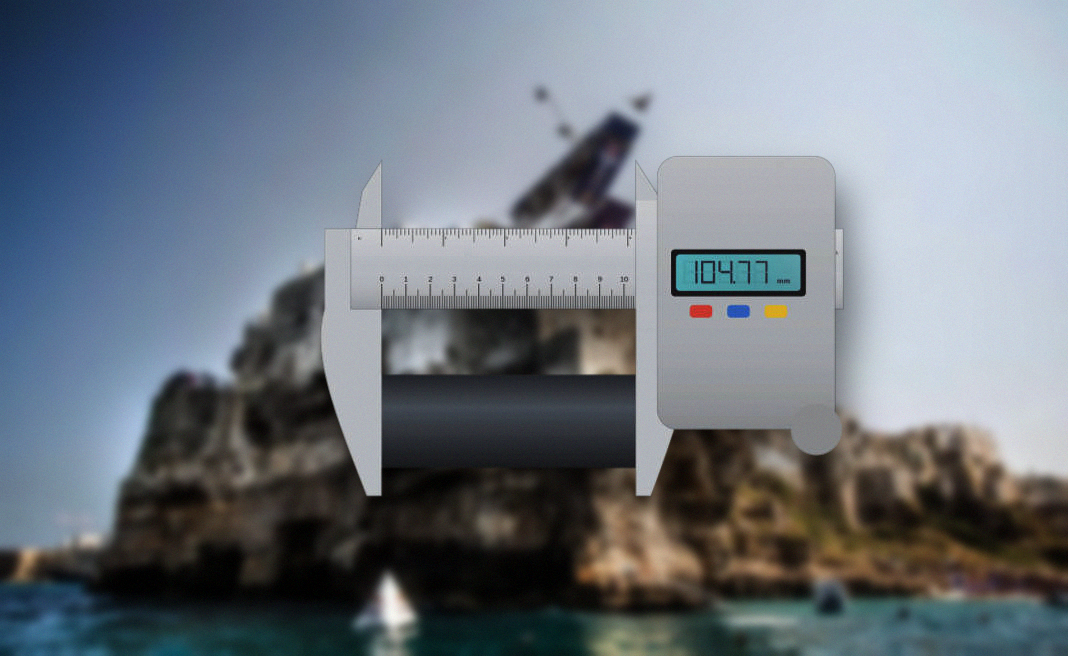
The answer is 104.77 mm
